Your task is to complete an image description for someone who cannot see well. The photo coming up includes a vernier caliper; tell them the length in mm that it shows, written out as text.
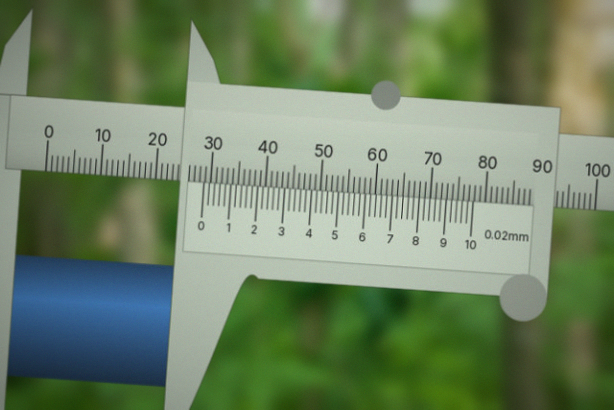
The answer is 28.8 mm
